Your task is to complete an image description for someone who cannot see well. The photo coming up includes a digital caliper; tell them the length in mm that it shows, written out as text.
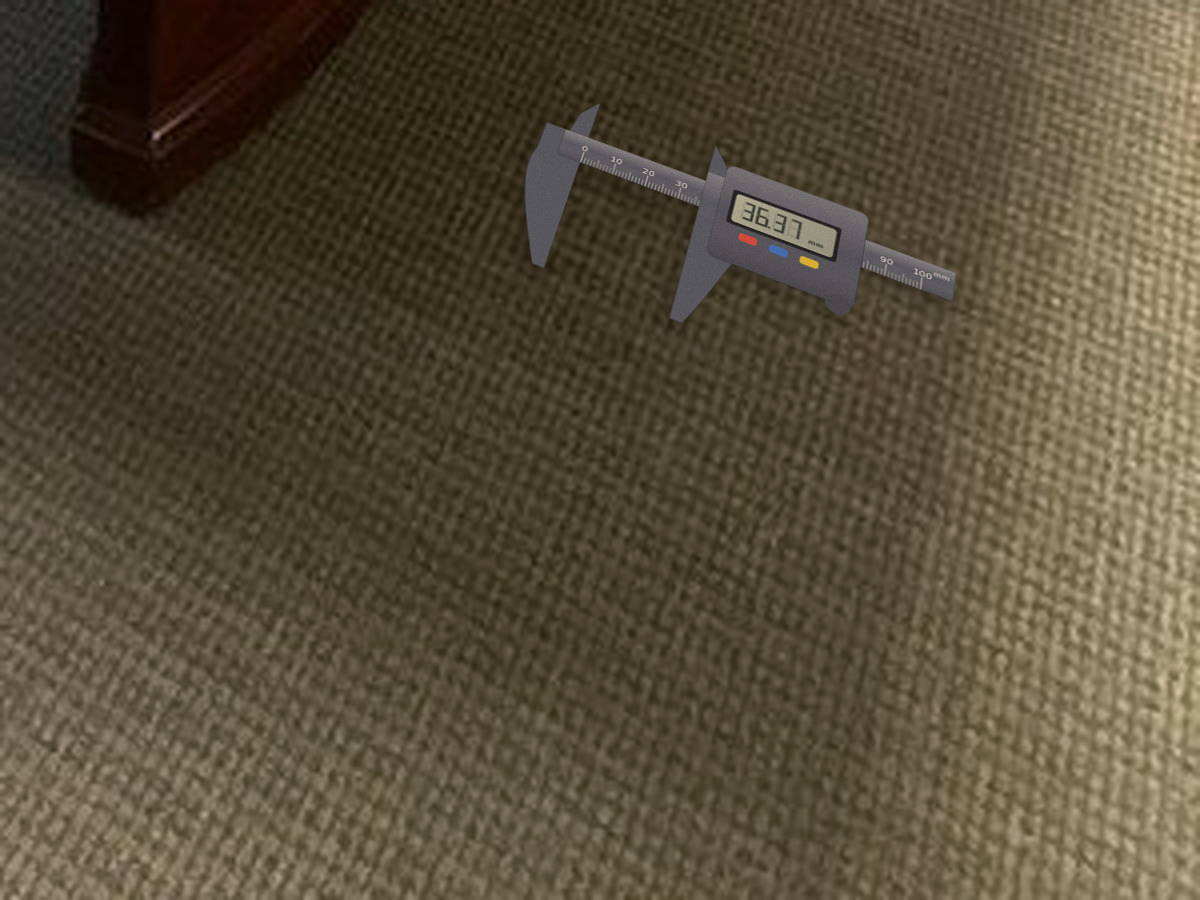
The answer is 36.37 mm
